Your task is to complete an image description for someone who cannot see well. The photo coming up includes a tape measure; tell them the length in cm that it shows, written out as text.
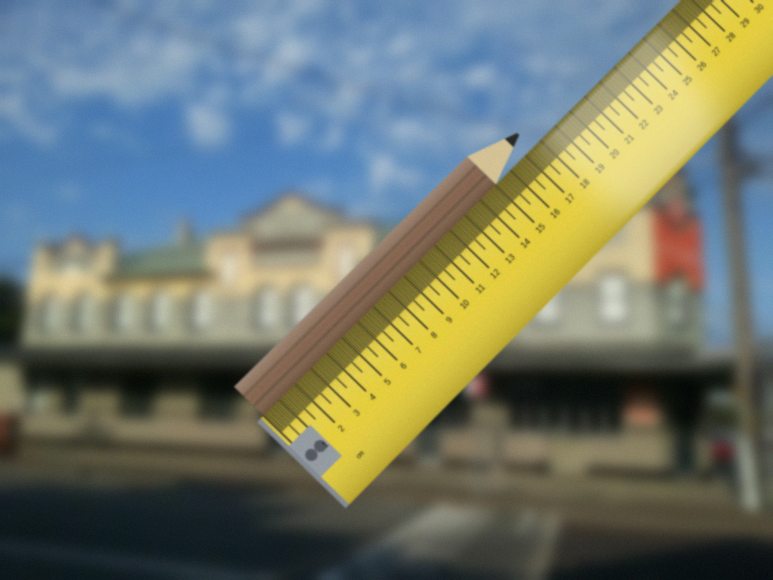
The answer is 17.5 cm
